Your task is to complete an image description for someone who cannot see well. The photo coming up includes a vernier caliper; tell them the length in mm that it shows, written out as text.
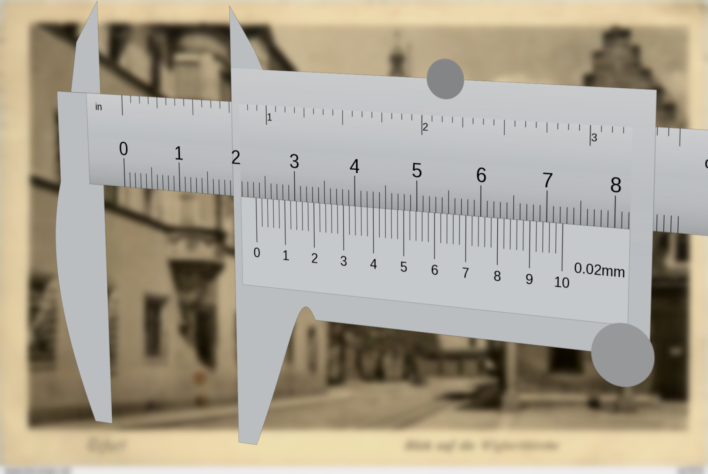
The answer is 23.4 mm
